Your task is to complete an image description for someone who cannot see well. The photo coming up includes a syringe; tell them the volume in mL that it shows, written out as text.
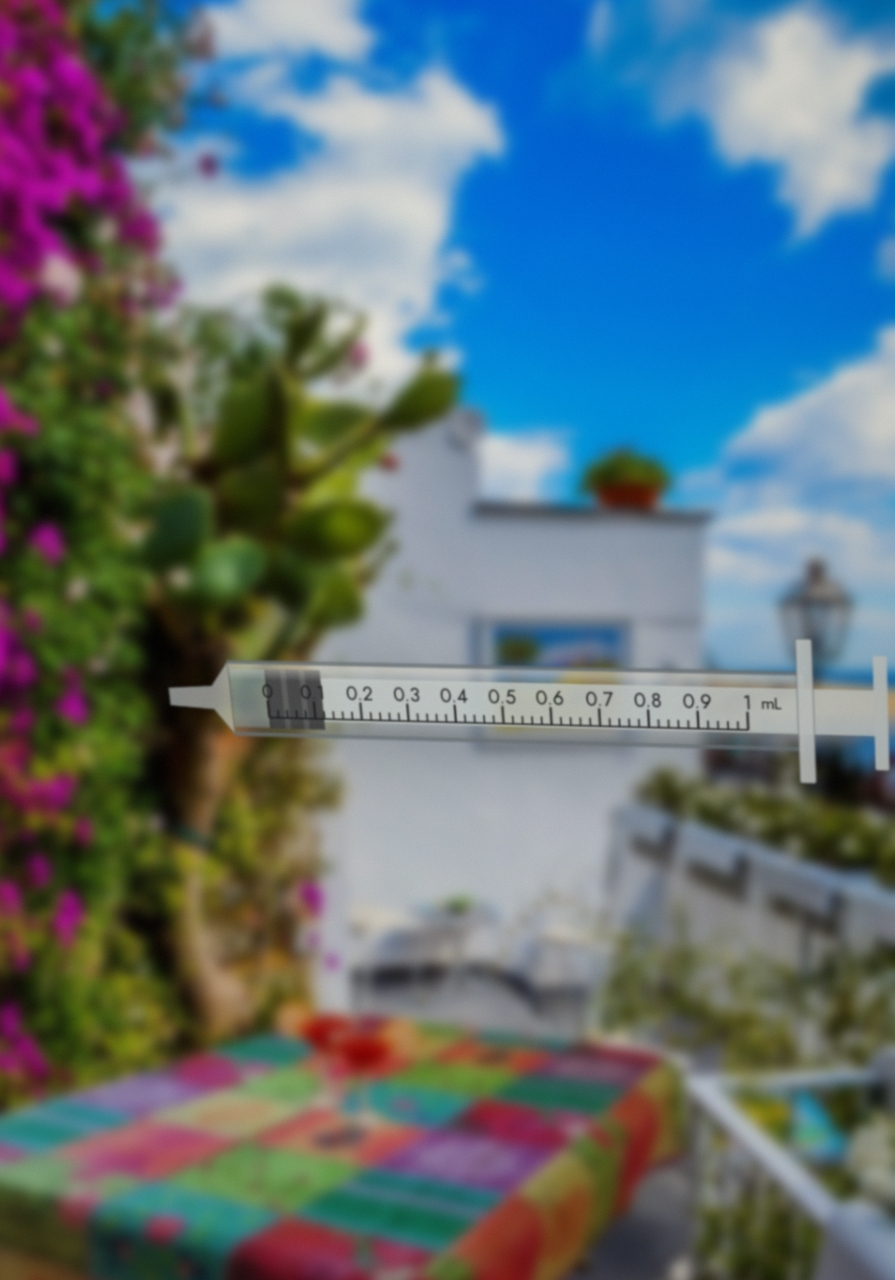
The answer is 0 mL
